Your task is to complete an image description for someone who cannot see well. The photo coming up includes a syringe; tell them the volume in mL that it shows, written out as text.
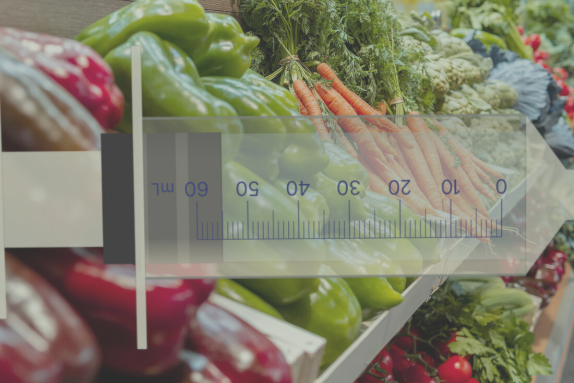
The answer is 55 mL
